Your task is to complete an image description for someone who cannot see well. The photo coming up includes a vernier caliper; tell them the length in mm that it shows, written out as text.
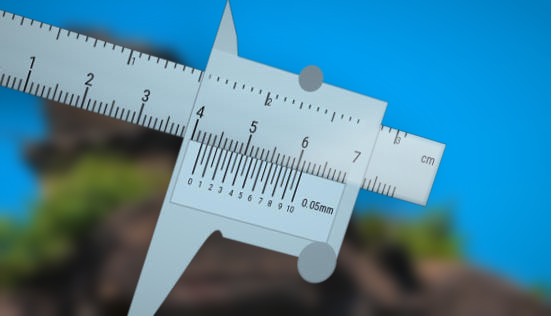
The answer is 42.0 mm
